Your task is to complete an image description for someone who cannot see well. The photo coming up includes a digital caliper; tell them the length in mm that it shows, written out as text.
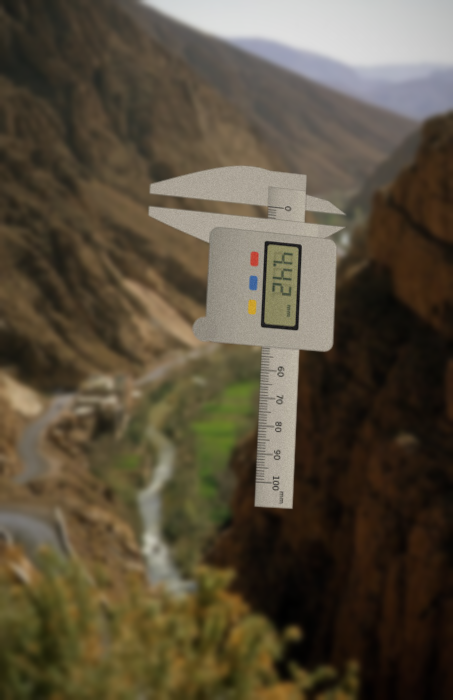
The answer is 4.42 mm
